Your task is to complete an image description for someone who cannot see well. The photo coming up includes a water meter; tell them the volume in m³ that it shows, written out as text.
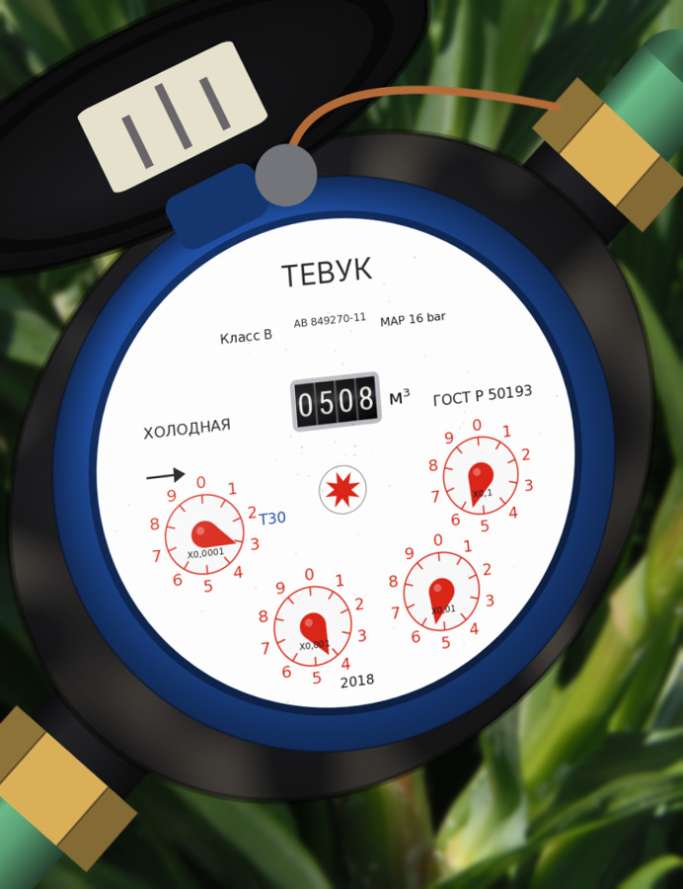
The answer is 508.5543 m³
